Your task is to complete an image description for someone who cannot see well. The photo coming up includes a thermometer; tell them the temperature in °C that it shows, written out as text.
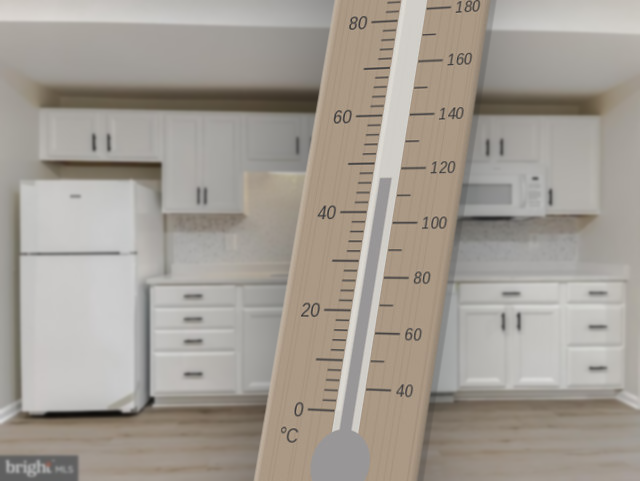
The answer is 47 °C
